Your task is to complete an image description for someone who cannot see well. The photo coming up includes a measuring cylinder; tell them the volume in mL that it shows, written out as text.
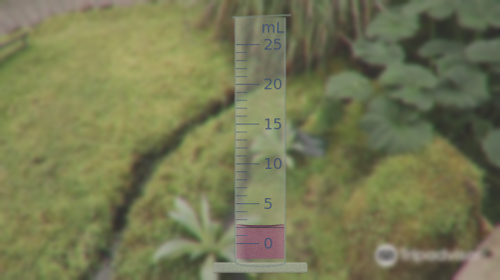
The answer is 2 mL
